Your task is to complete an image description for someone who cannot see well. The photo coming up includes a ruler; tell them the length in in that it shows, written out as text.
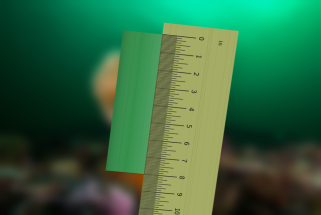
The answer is 8 in
